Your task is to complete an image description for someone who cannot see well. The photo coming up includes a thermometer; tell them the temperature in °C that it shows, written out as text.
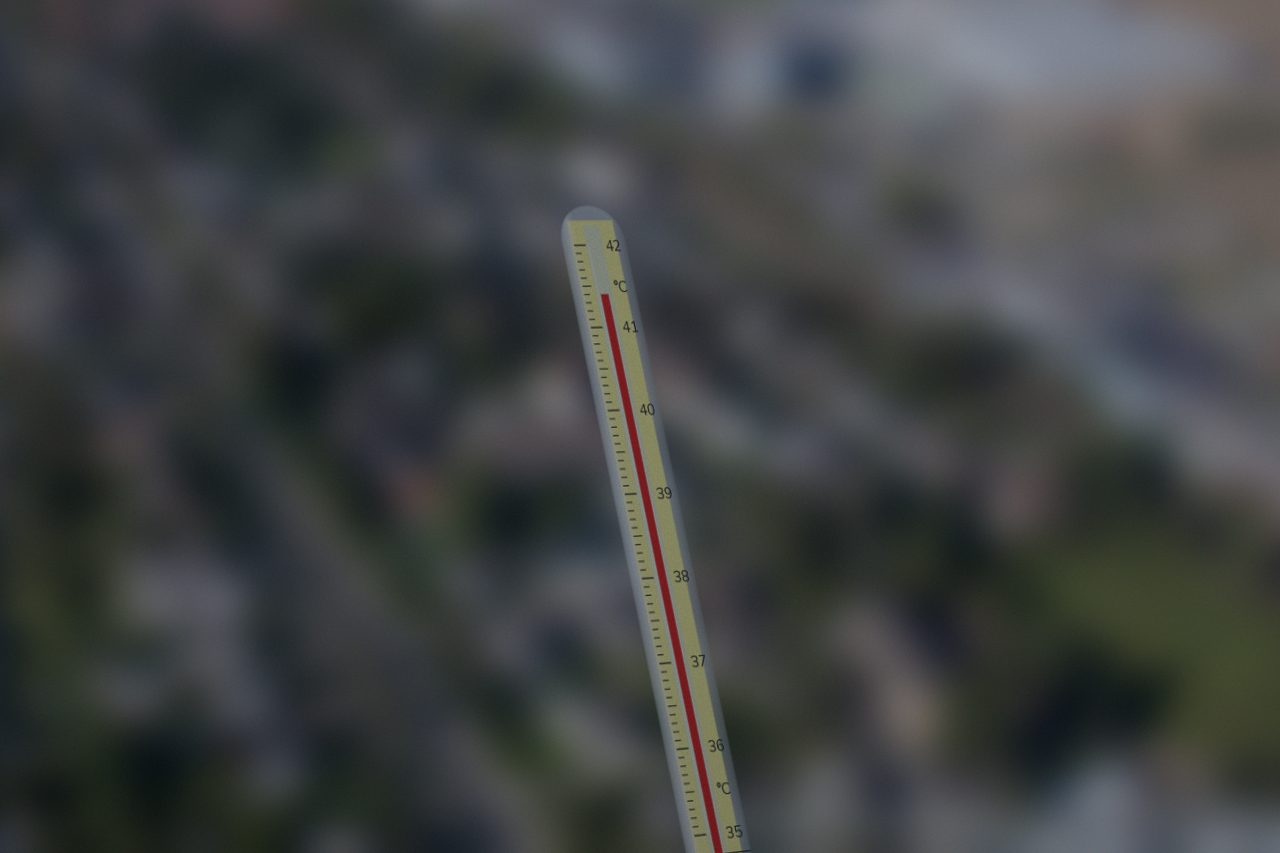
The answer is 41.4 °C
